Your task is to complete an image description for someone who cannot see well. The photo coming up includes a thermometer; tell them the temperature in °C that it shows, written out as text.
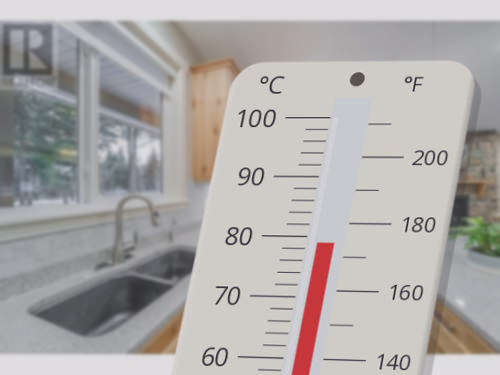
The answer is 79 °C
